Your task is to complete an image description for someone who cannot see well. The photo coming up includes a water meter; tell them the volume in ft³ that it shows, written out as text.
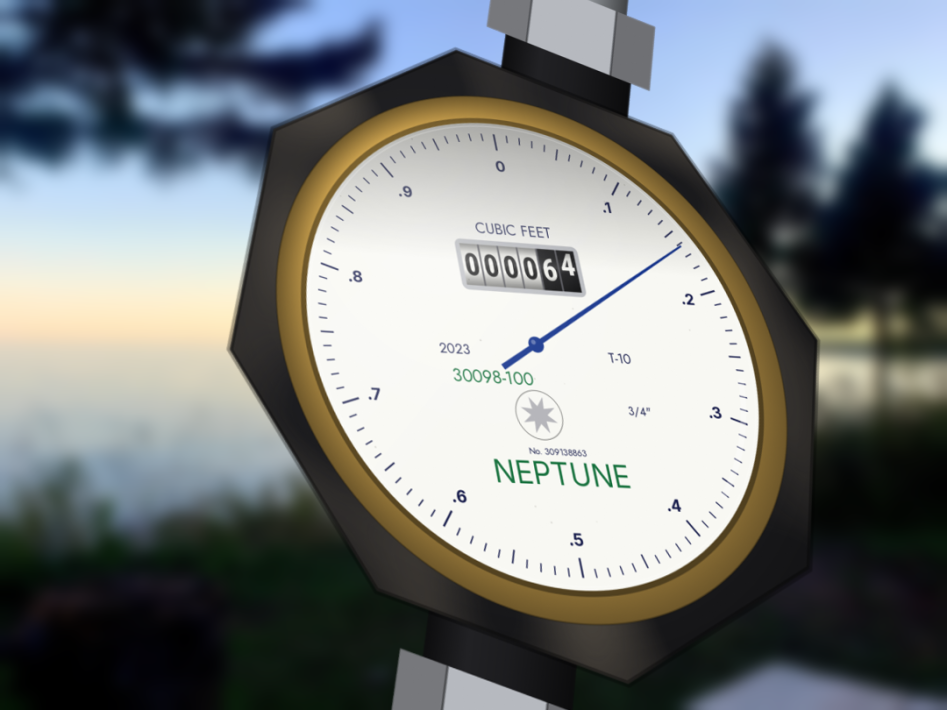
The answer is 64.16 ft³
